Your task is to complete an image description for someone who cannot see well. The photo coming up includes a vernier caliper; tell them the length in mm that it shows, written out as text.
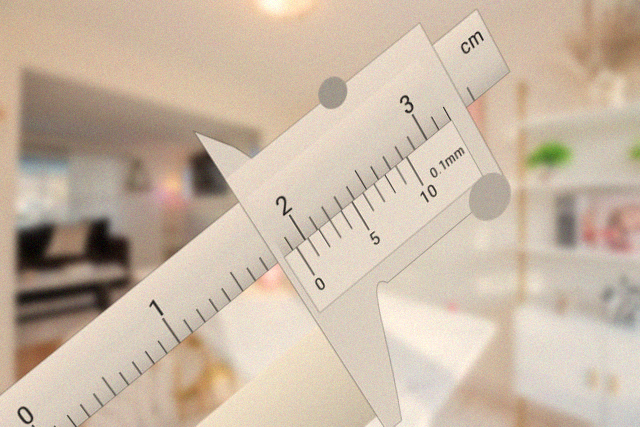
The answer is 19.3 mm
